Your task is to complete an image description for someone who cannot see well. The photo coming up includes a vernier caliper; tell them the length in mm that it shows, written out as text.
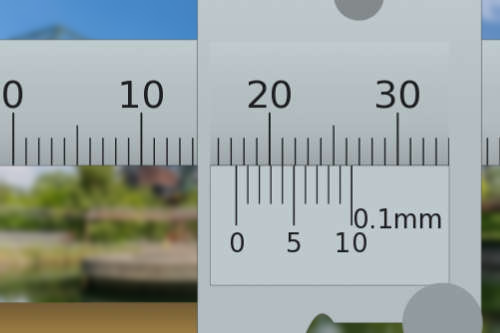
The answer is 17.4 mm
